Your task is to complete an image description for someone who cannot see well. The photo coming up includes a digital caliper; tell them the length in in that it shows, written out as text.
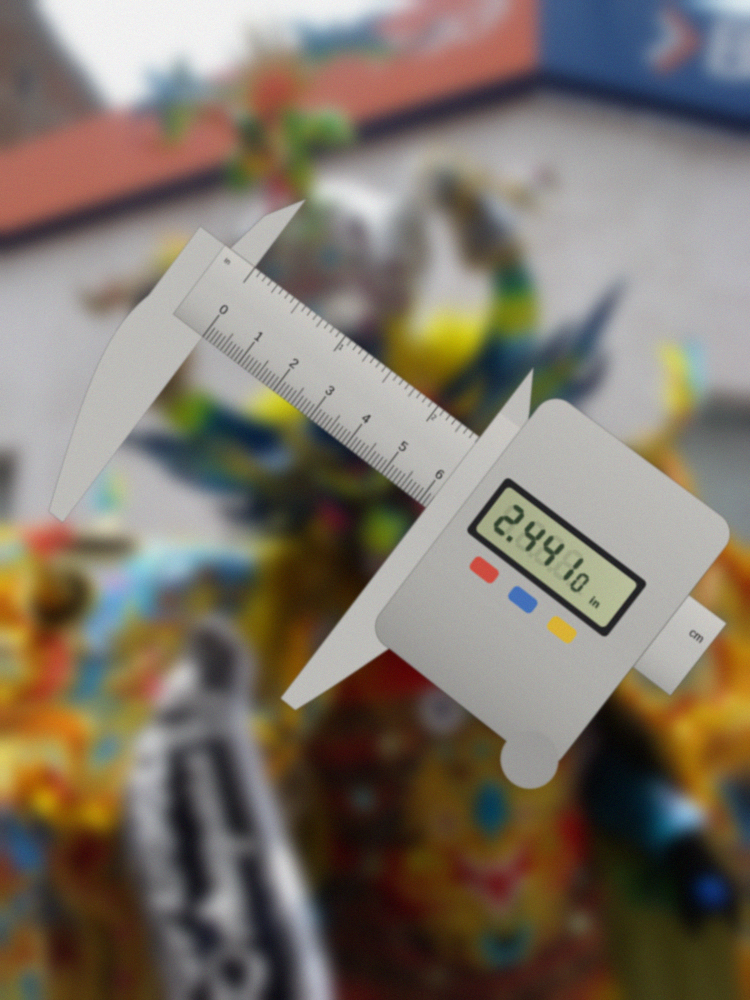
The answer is 2.4410 in
